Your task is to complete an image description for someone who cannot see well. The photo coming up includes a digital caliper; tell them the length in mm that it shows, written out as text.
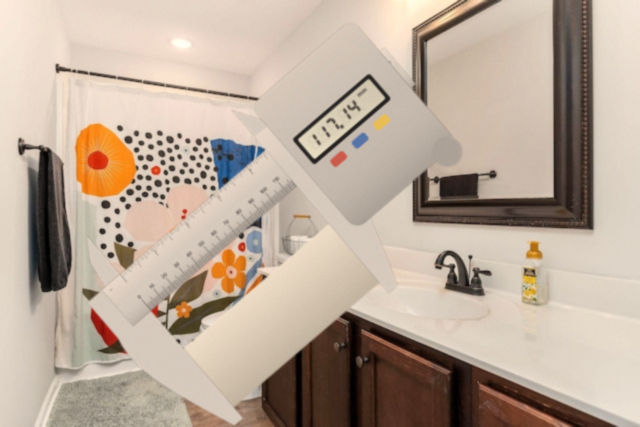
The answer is 117.14 mm
